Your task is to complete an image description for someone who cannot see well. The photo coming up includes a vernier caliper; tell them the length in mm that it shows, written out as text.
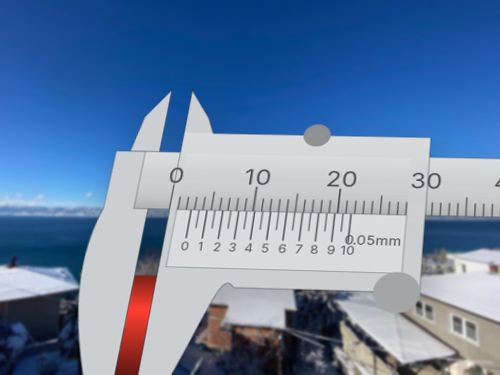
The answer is 2.6 mm
